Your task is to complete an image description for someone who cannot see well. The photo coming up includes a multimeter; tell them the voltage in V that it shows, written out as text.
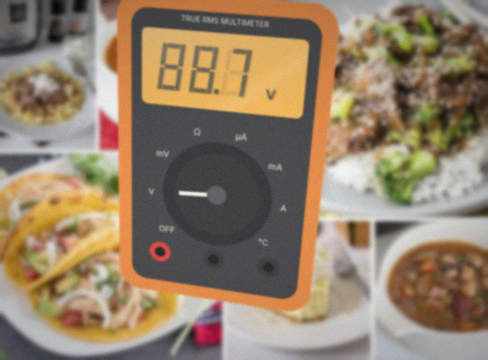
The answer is 88.7 V
